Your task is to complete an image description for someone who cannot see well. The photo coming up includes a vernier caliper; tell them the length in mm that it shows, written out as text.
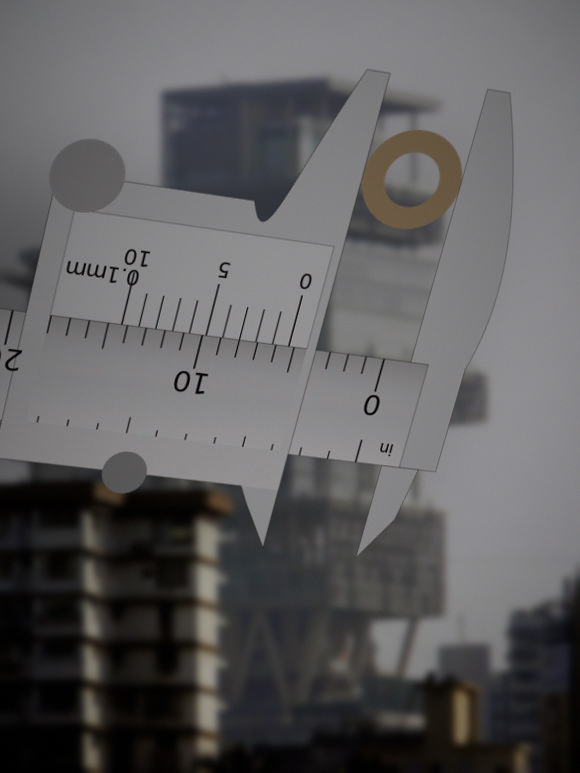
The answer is 5.3 mm
